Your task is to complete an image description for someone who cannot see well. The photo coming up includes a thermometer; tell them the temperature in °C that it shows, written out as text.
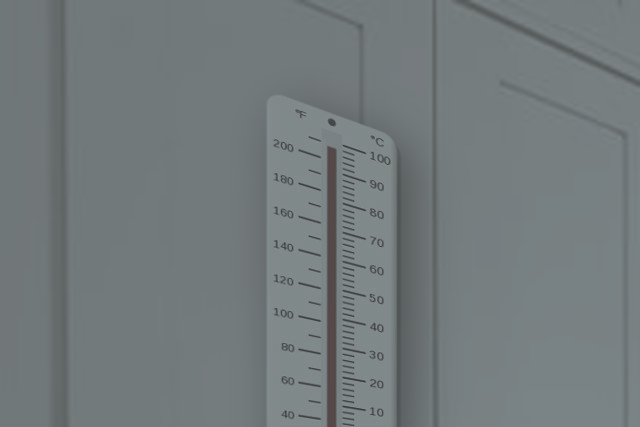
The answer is 98 °C
